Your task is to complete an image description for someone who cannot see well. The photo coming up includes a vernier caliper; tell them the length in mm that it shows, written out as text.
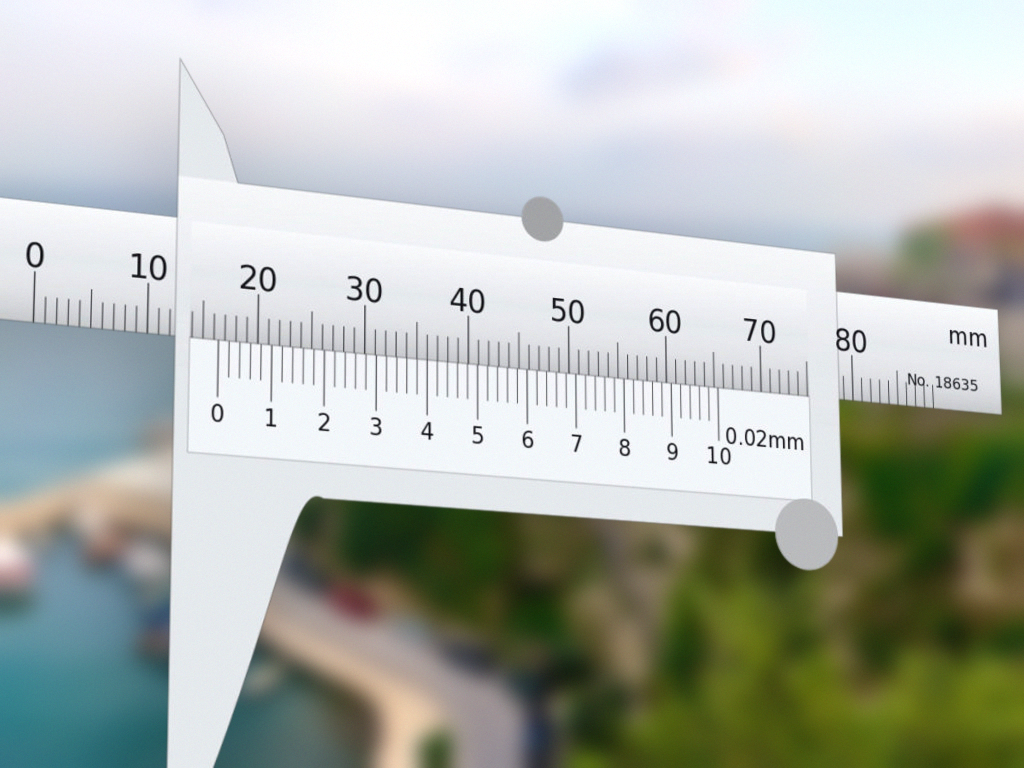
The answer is 16.4 mm
